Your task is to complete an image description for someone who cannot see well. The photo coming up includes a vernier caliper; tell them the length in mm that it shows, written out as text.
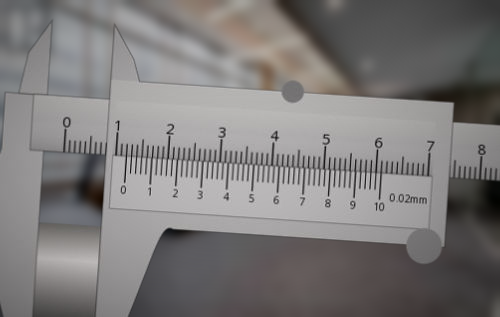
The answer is 12.0 mm
